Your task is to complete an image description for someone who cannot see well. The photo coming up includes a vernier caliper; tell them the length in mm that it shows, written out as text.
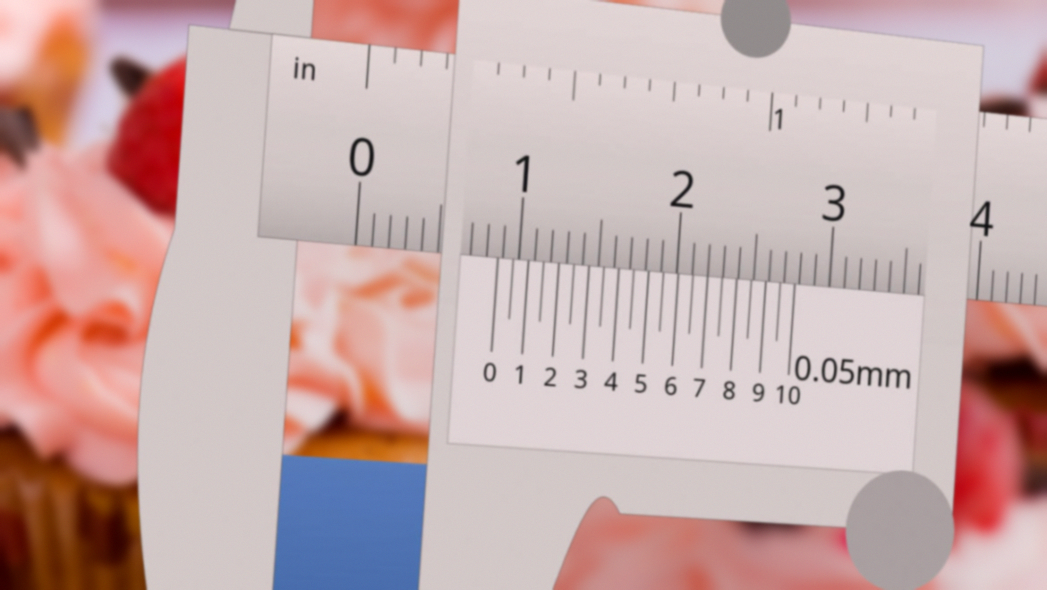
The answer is 8.7 mm
